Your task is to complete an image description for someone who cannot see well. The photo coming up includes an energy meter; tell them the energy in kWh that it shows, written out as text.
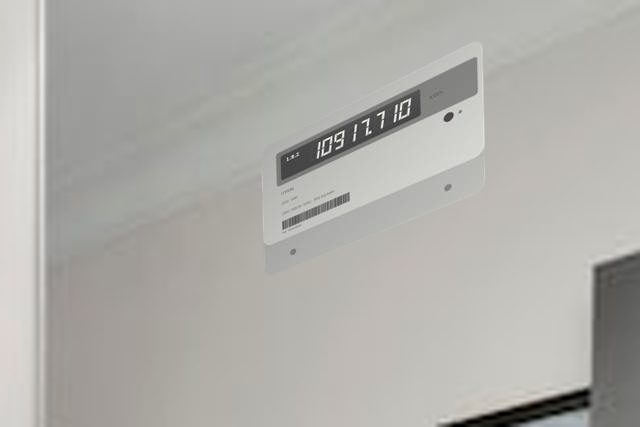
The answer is 10917.710 kWh
